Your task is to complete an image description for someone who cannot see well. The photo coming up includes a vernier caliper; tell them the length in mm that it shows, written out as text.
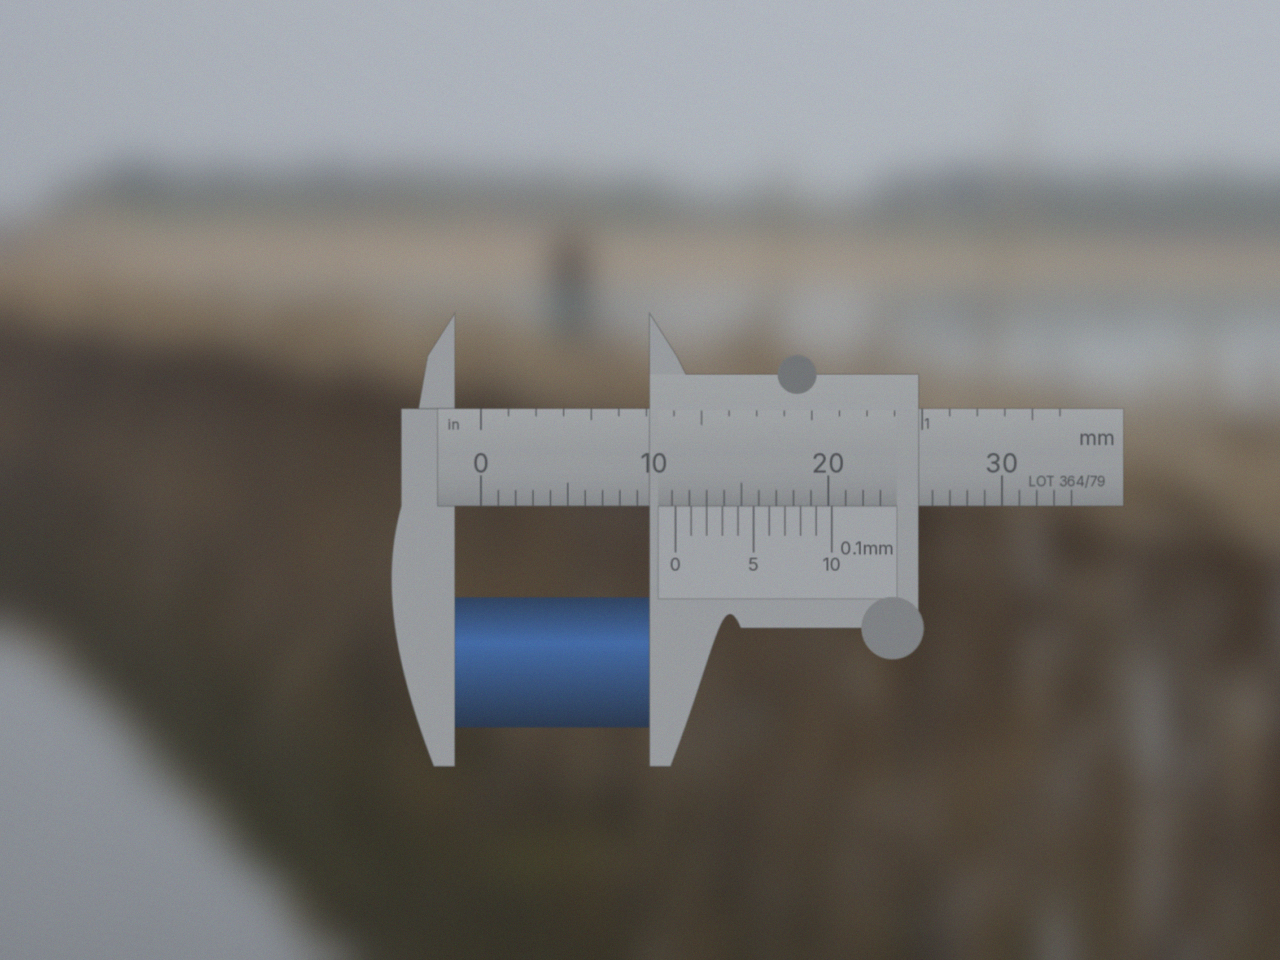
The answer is 11.2 mm
